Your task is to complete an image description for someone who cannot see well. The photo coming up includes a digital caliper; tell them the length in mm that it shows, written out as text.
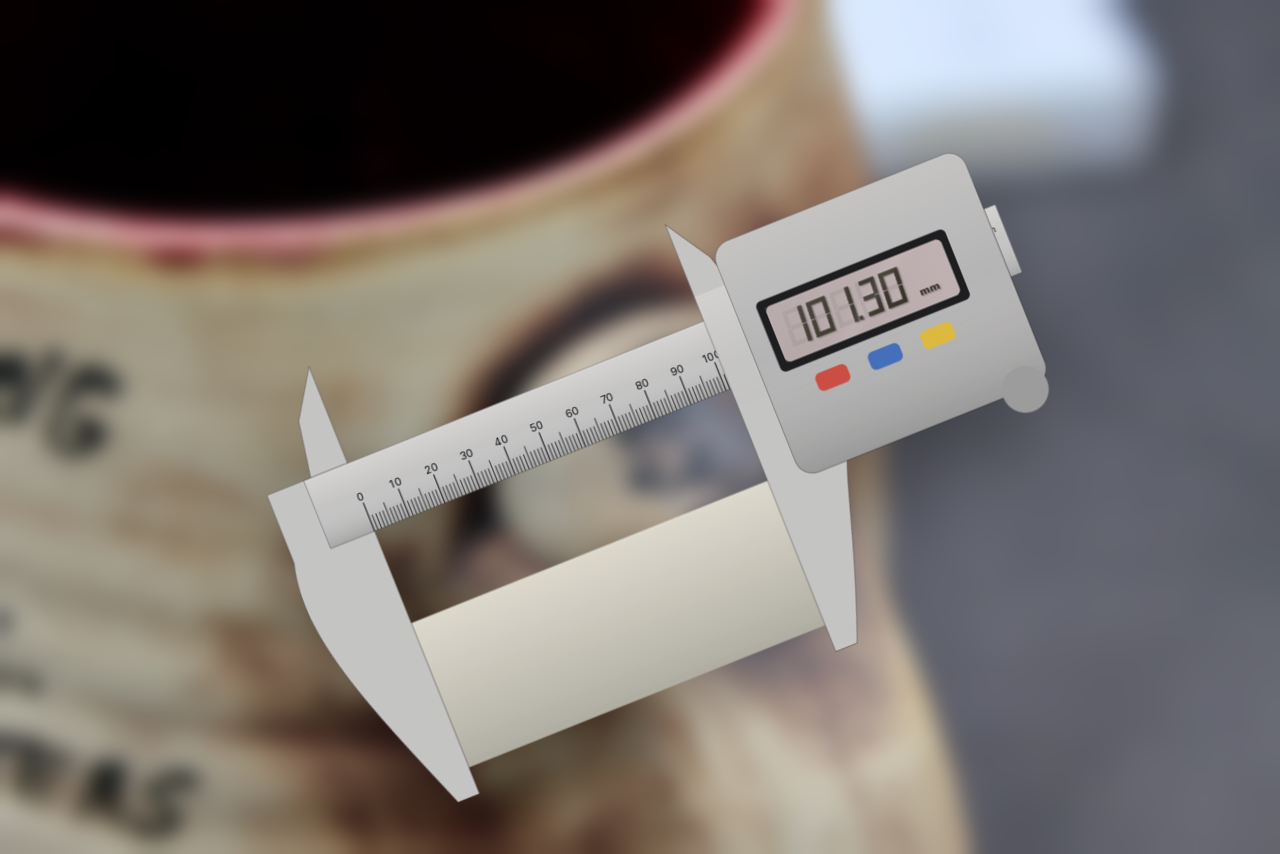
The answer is 101.30 mm
